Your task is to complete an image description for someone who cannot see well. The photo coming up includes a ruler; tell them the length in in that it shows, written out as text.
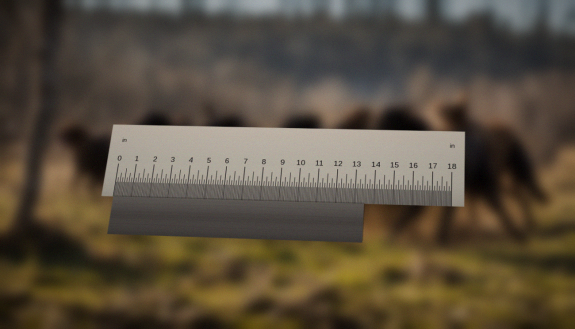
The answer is 13.5 in
